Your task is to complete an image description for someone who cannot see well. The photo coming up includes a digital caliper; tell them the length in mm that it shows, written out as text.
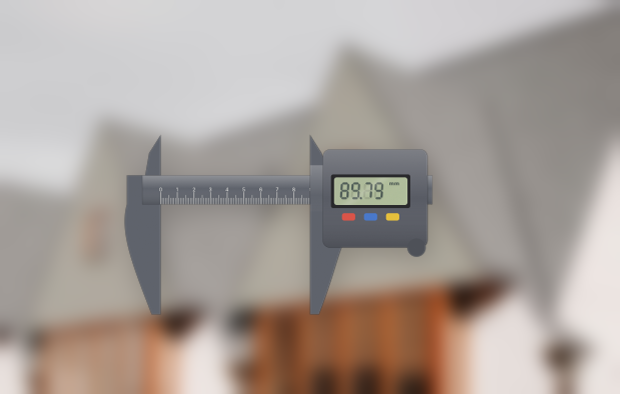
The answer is 89.79 mm
